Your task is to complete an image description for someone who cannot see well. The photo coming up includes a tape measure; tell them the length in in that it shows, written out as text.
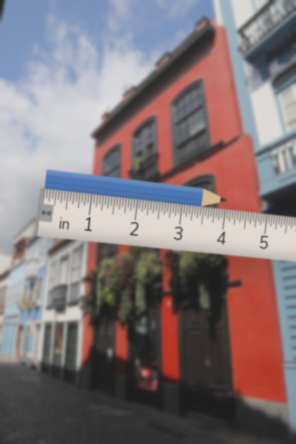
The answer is 4 in
